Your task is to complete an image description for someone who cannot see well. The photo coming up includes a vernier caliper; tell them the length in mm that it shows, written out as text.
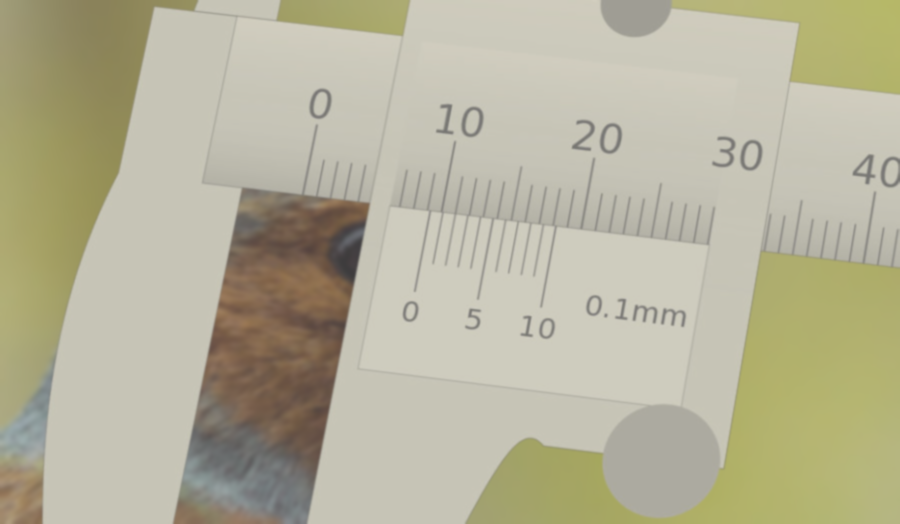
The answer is 9.2 mm
